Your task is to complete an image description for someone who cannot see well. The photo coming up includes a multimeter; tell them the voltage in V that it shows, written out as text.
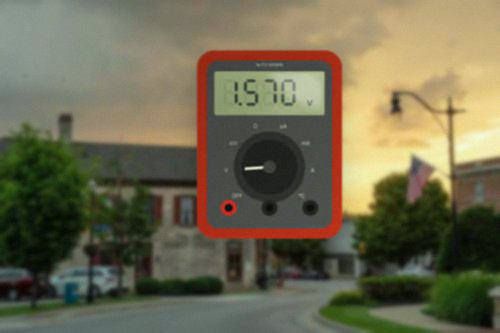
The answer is 1.570 V
